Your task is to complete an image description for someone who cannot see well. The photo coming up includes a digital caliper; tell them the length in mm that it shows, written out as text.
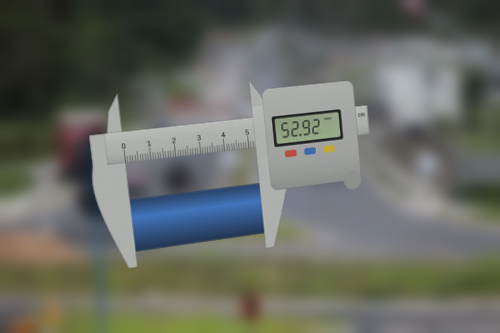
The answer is 52.92 mm
